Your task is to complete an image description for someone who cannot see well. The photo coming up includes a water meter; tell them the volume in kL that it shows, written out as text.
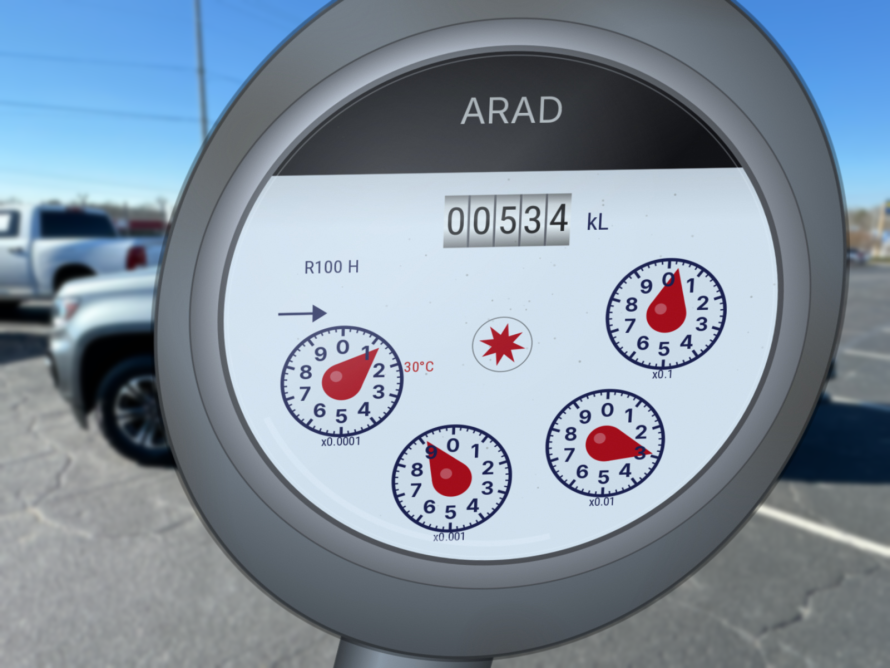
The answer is 534.0291 kL
